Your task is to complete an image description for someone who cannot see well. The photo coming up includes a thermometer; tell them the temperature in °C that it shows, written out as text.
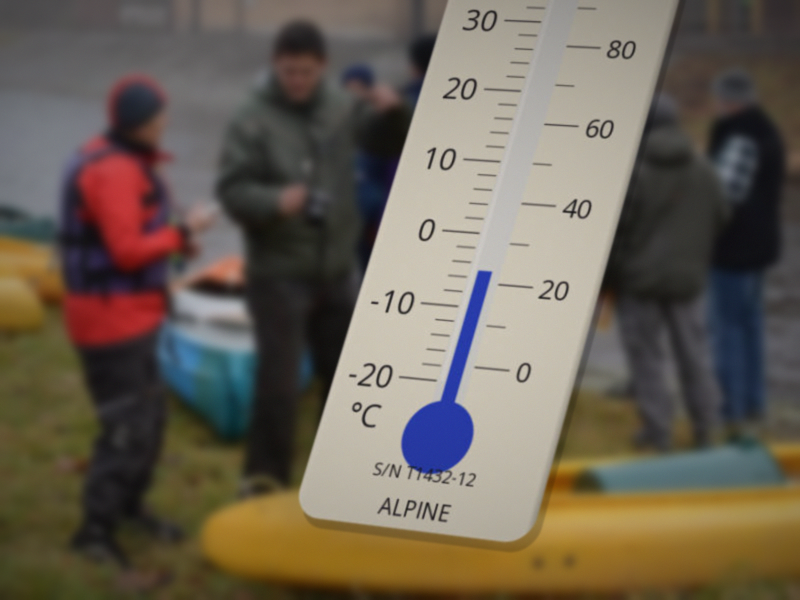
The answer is -5 °C
